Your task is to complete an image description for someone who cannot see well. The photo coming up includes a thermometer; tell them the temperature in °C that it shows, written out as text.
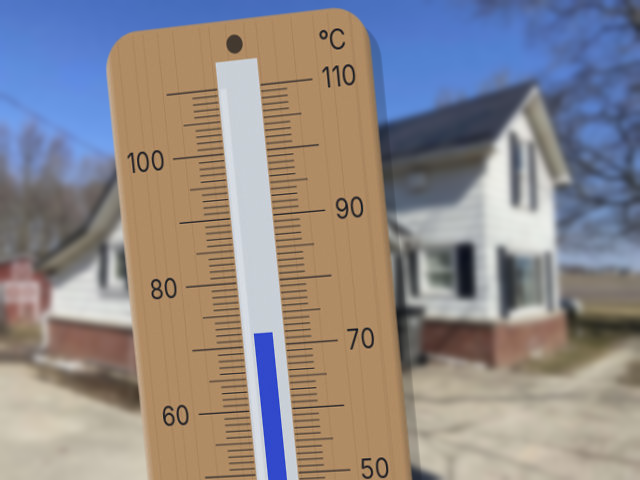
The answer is 72 °C
